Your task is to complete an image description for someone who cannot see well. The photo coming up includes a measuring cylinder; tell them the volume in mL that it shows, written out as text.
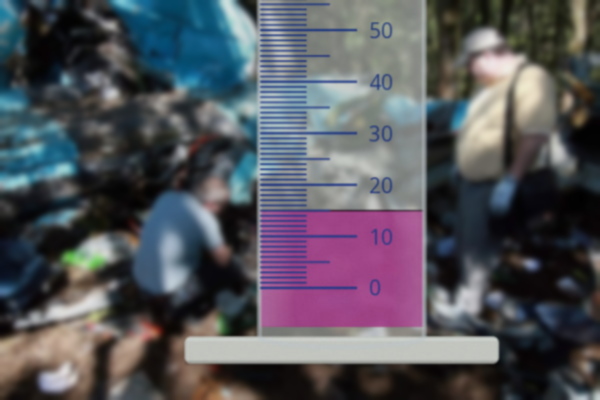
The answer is 15 mL
